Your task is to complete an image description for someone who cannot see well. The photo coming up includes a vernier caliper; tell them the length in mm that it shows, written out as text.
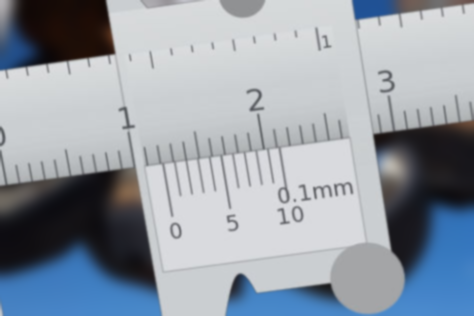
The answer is 12.2 mm
